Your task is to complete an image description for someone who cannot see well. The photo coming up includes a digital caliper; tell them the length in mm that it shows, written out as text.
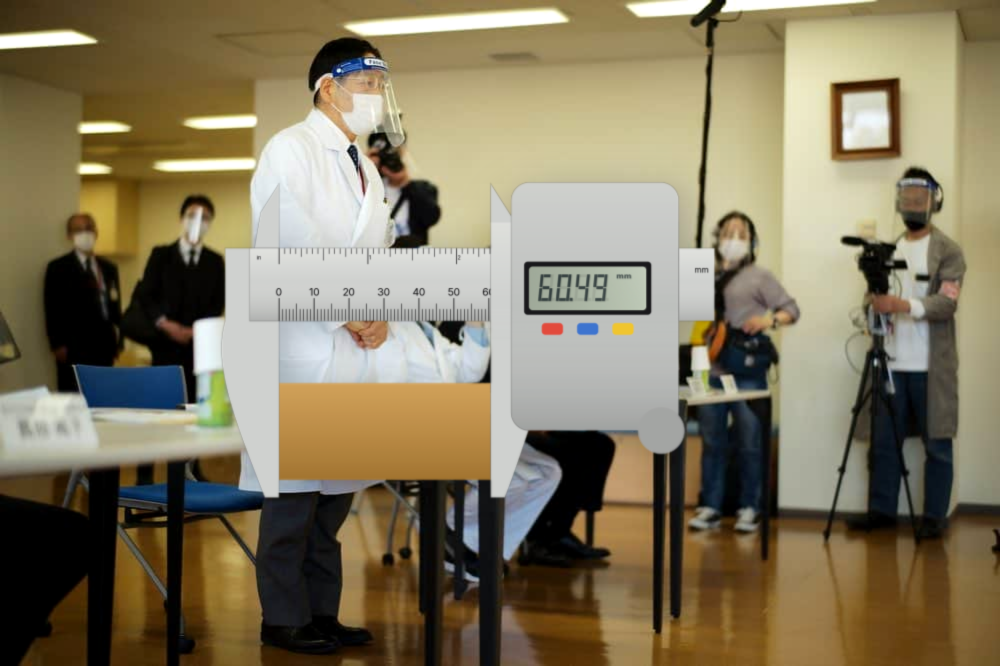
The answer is 60.49 mm
